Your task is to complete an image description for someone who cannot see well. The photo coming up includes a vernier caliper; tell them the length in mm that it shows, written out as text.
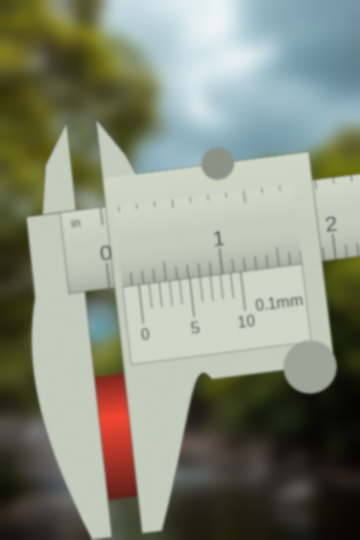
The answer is 2.6 mm
